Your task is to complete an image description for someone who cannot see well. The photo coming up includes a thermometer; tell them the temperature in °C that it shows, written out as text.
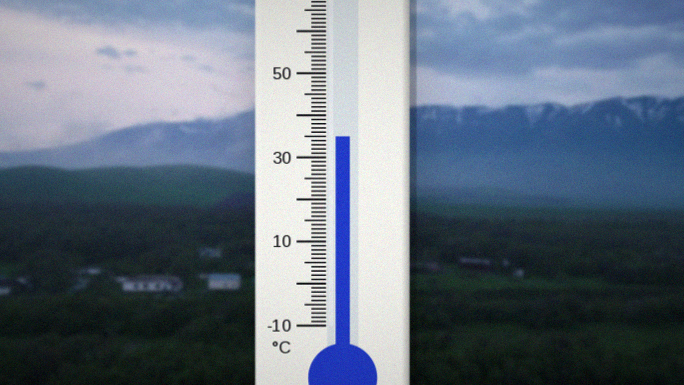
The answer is 35 °C
